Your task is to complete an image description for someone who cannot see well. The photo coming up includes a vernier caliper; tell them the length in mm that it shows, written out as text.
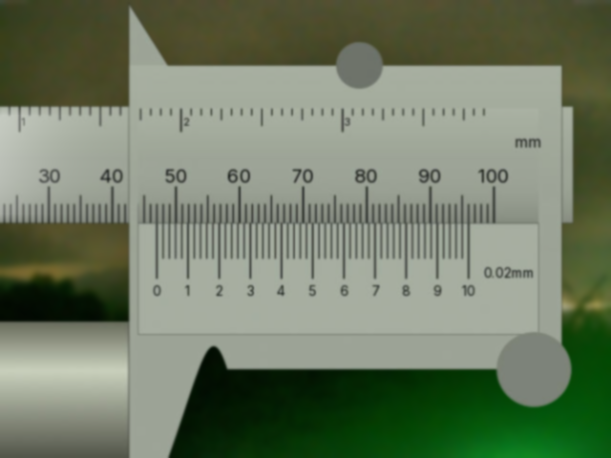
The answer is 47.0 mm
